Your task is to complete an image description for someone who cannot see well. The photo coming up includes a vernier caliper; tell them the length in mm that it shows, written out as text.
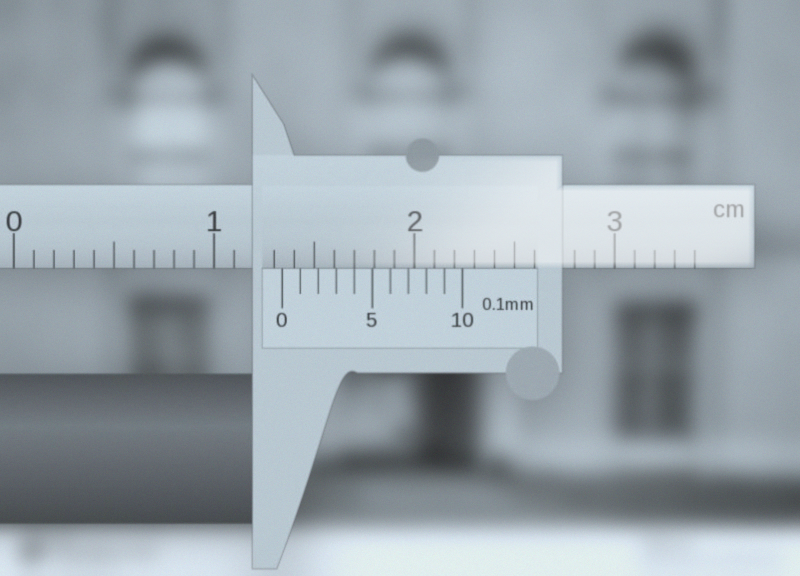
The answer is 13.4 mm
